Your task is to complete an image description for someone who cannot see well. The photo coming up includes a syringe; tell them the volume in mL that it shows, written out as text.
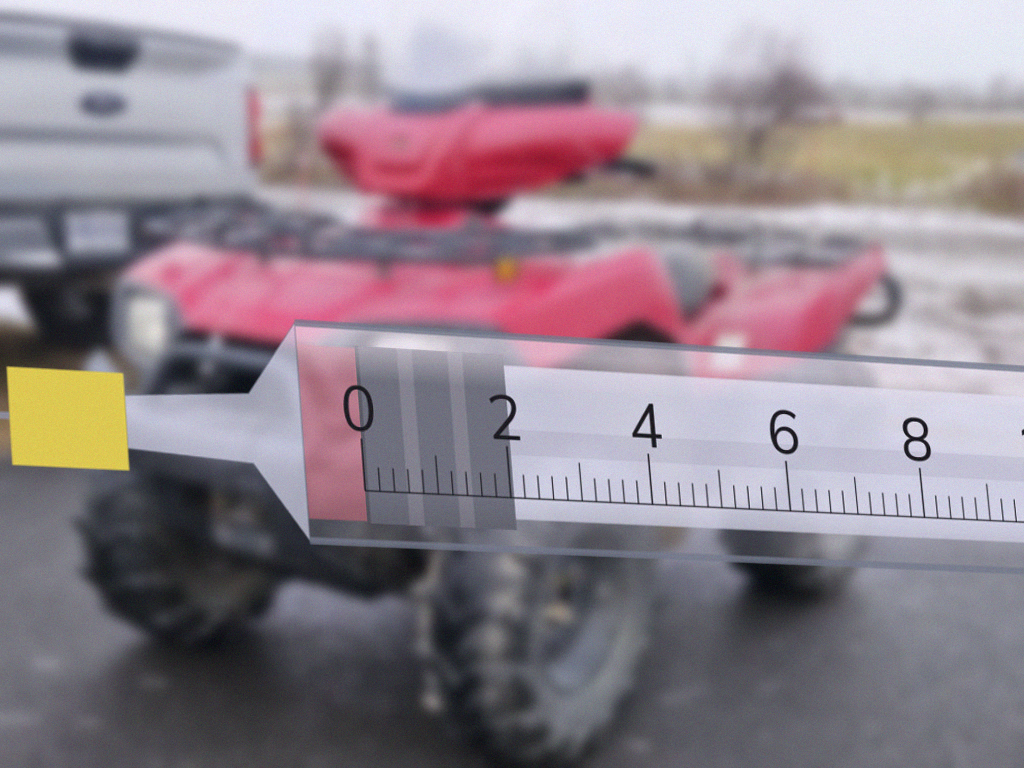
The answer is 0 mL
